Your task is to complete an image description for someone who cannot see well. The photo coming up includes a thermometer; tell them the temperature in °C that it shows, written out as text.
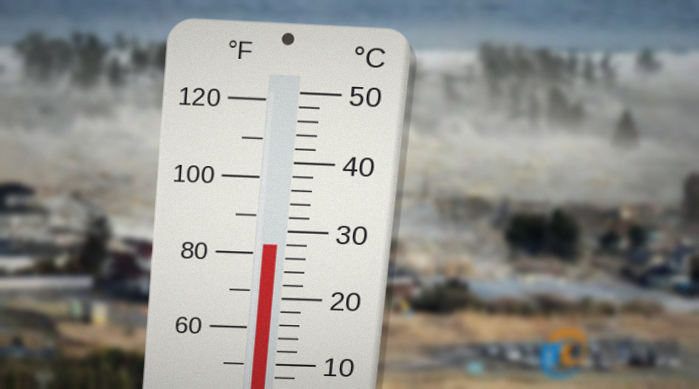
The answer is 28 °C
